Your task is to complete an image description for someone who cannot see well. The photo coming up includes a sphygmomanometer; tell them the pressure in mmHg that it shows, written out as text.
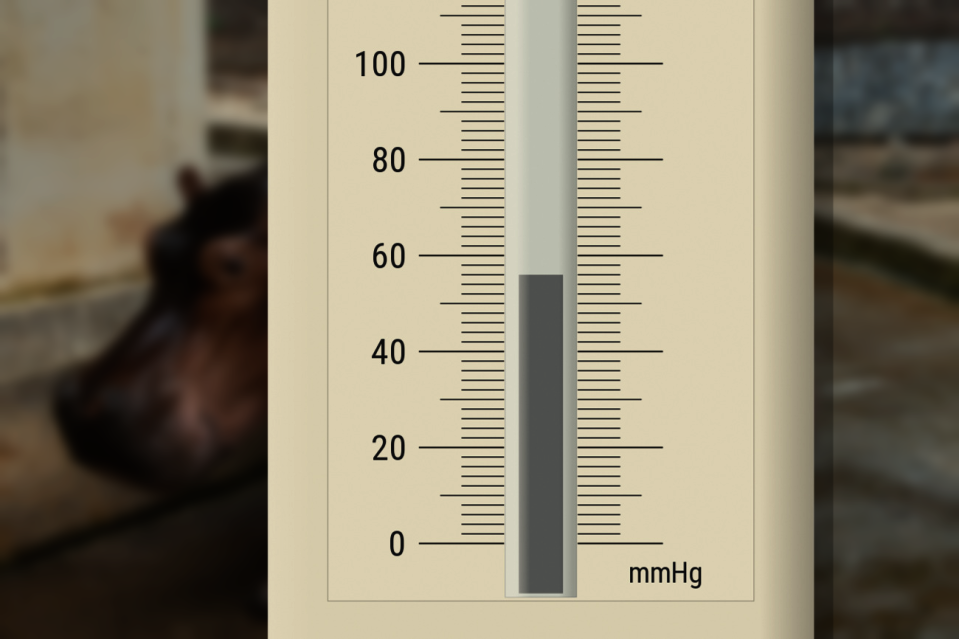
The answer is 56 mmHg
